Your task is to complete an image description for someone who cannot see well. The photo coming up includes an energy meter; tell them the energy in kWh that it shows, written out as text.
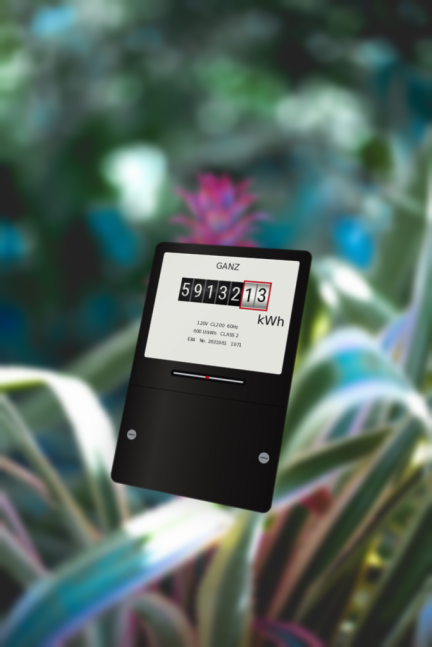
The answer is 59132.13 kWh
